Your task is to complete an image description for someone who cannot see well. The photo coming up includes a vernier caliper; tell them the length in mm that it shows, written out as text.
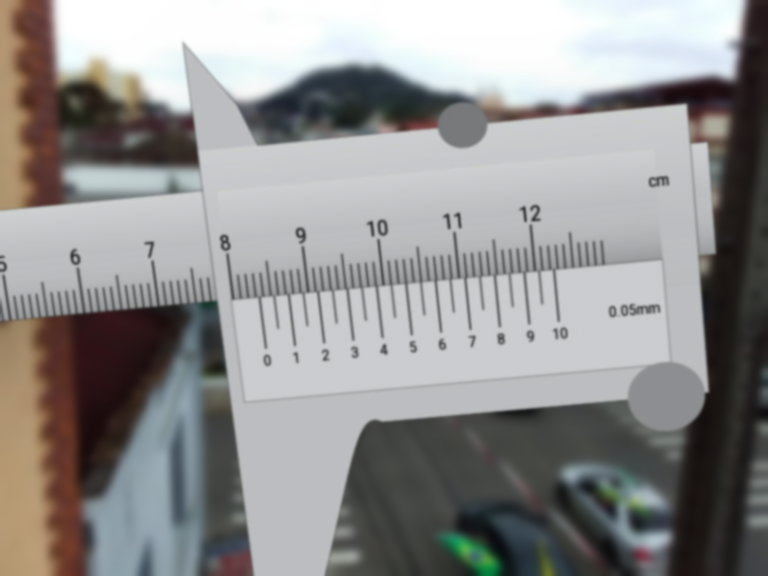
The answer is 83.5 mm
